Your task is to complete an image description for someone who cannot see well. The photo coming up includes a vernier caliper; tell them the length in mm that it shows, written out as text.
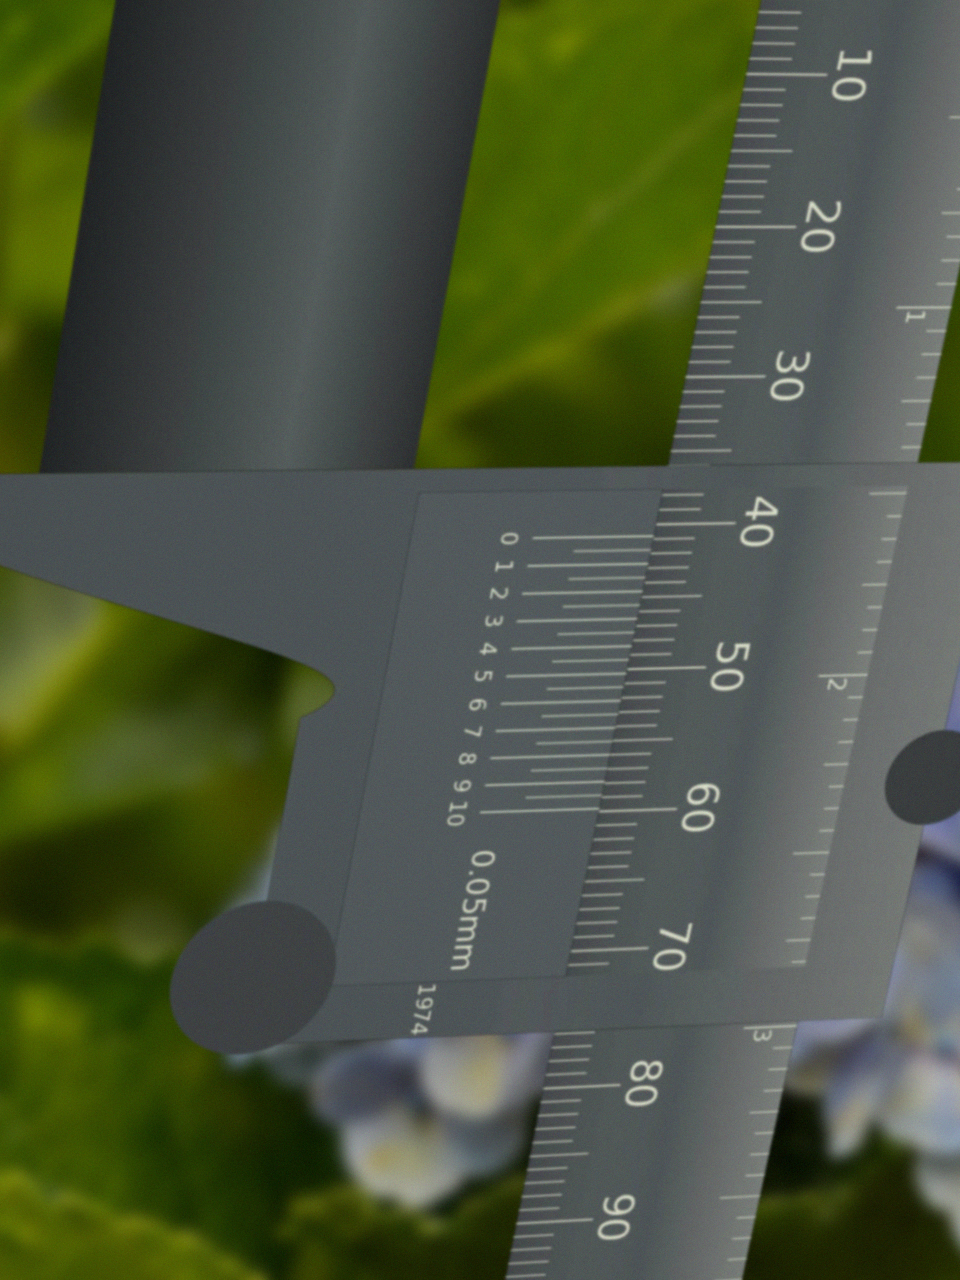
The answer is 40.8 mm
